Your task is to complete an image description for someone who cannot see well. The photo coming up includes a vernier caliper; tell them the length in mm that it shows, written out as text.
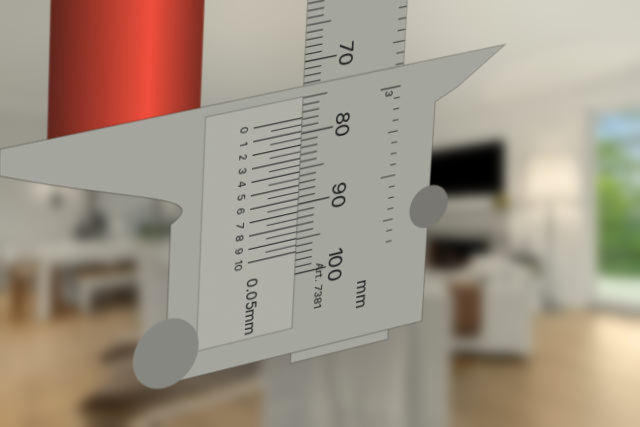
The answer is 77.8 mm
